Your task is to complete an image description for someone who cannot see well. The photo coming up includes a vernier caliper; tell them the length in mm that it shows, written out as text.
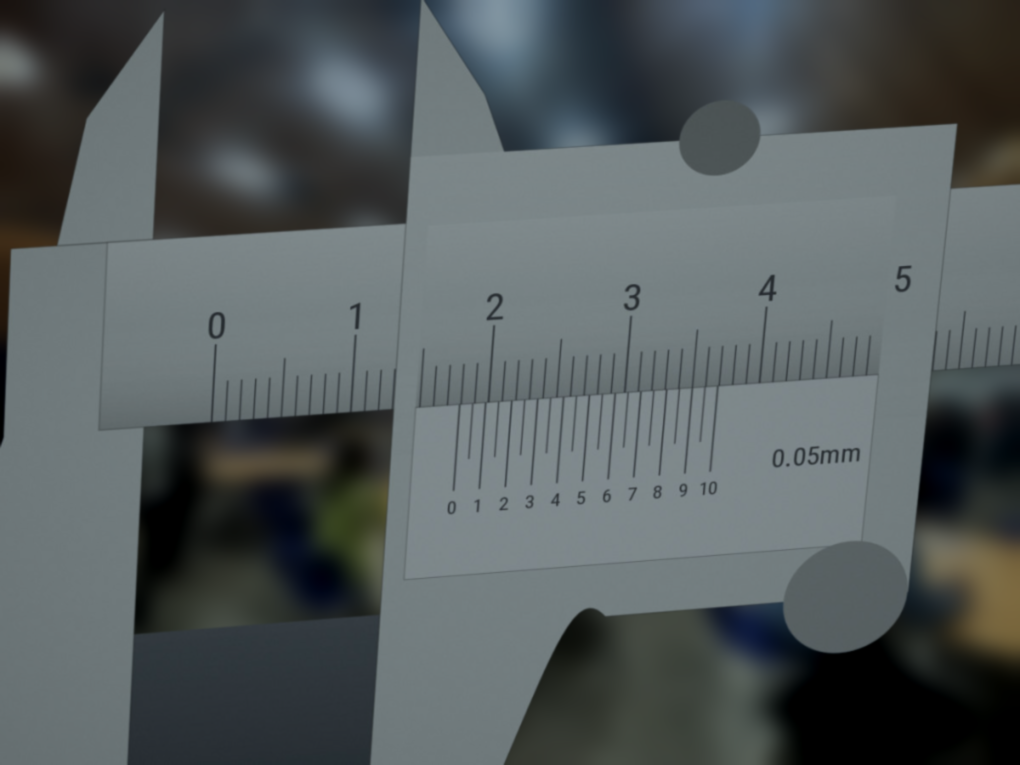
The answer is 17.9 mm
